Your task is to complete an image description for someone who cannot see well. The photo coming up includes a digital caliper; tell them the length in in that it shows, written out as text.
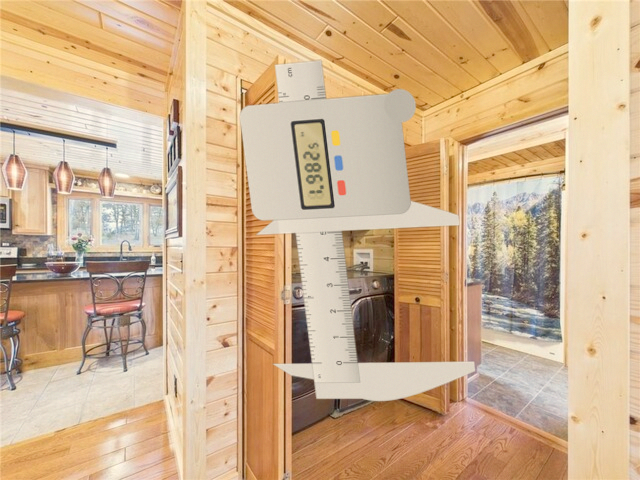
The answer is 1.9825 in
